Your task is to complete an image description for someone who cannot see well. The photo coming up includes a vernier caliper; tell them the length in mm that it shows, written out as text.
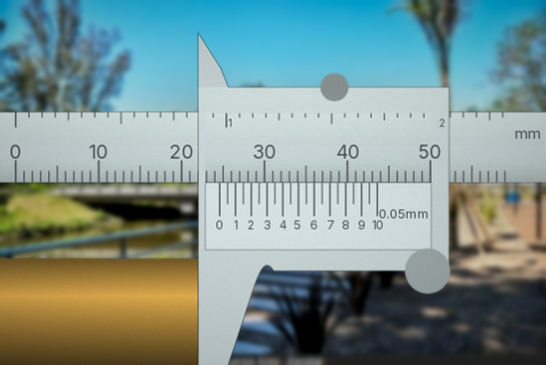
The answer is 24.6 mm
